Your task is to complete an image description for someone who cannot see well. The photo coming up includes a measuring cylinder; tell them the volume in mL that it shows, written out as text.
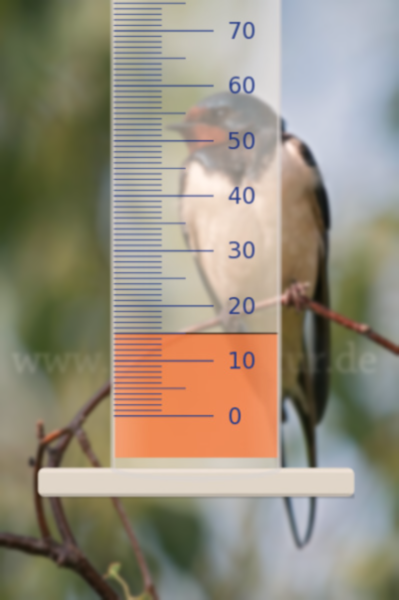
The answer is 15 mL
